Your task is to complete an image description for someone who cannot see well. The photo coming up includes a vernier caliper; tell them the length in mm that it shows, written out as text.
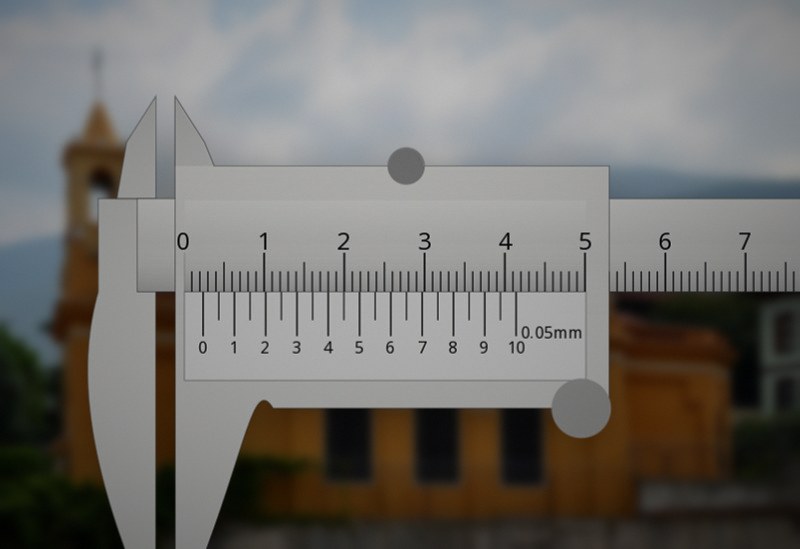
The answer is 2.4 mm
